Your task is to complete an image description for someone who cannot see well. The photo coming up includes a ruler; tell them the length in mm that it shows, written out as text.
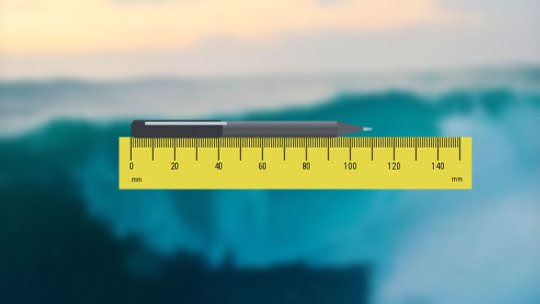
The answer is 110 mm
